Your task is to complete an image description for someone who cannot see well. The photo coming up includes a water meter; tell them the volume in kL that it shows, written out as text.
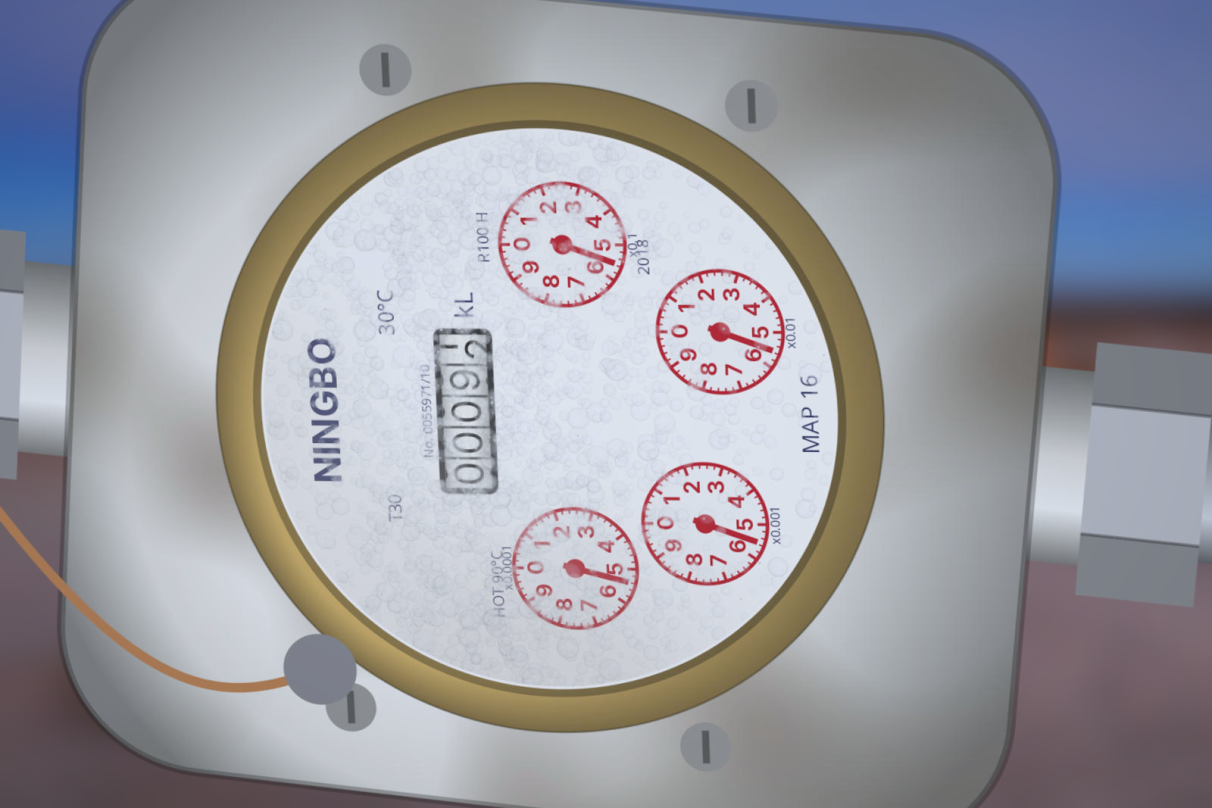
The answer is 91.5555 kL
